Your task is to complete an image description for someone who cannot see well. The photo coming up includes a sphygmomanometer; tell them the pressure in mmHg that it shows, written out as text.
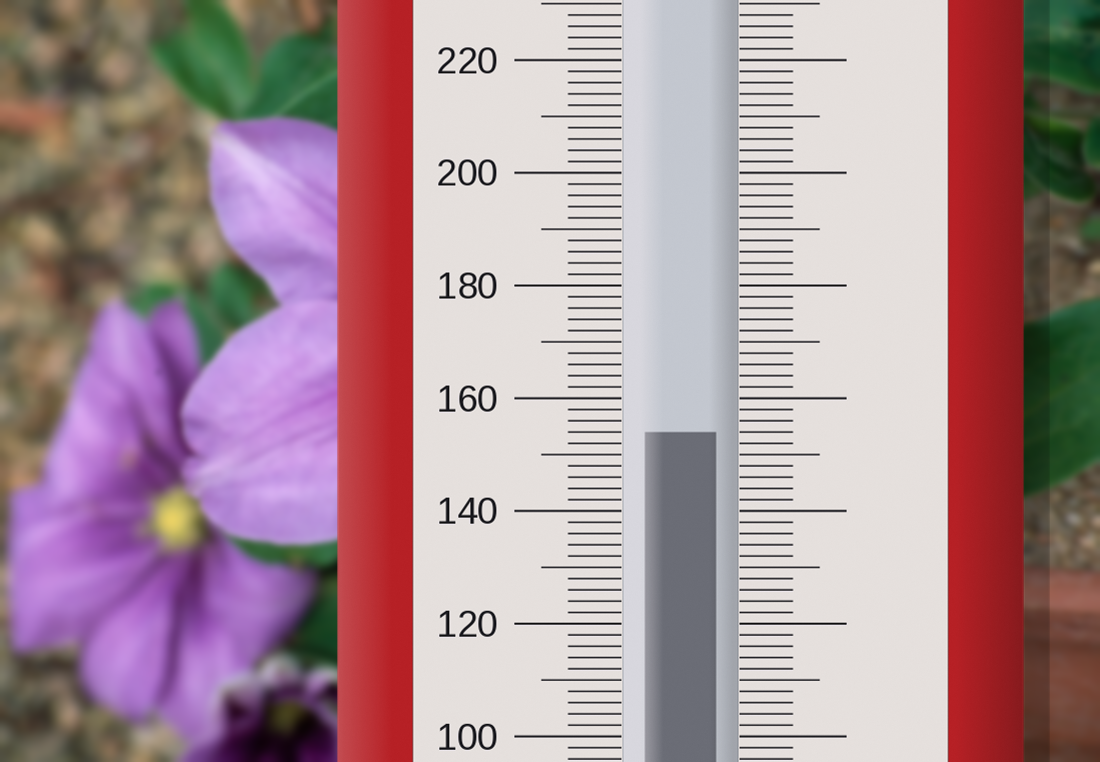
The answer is 154 mmHg
